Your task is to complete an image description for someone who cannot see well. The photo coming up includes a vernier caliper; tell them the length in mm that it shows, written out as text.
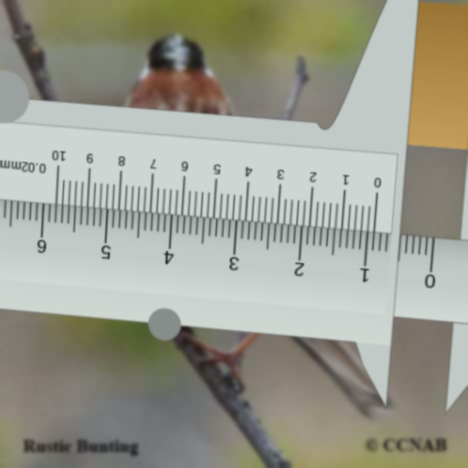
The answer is 9.0 mm
